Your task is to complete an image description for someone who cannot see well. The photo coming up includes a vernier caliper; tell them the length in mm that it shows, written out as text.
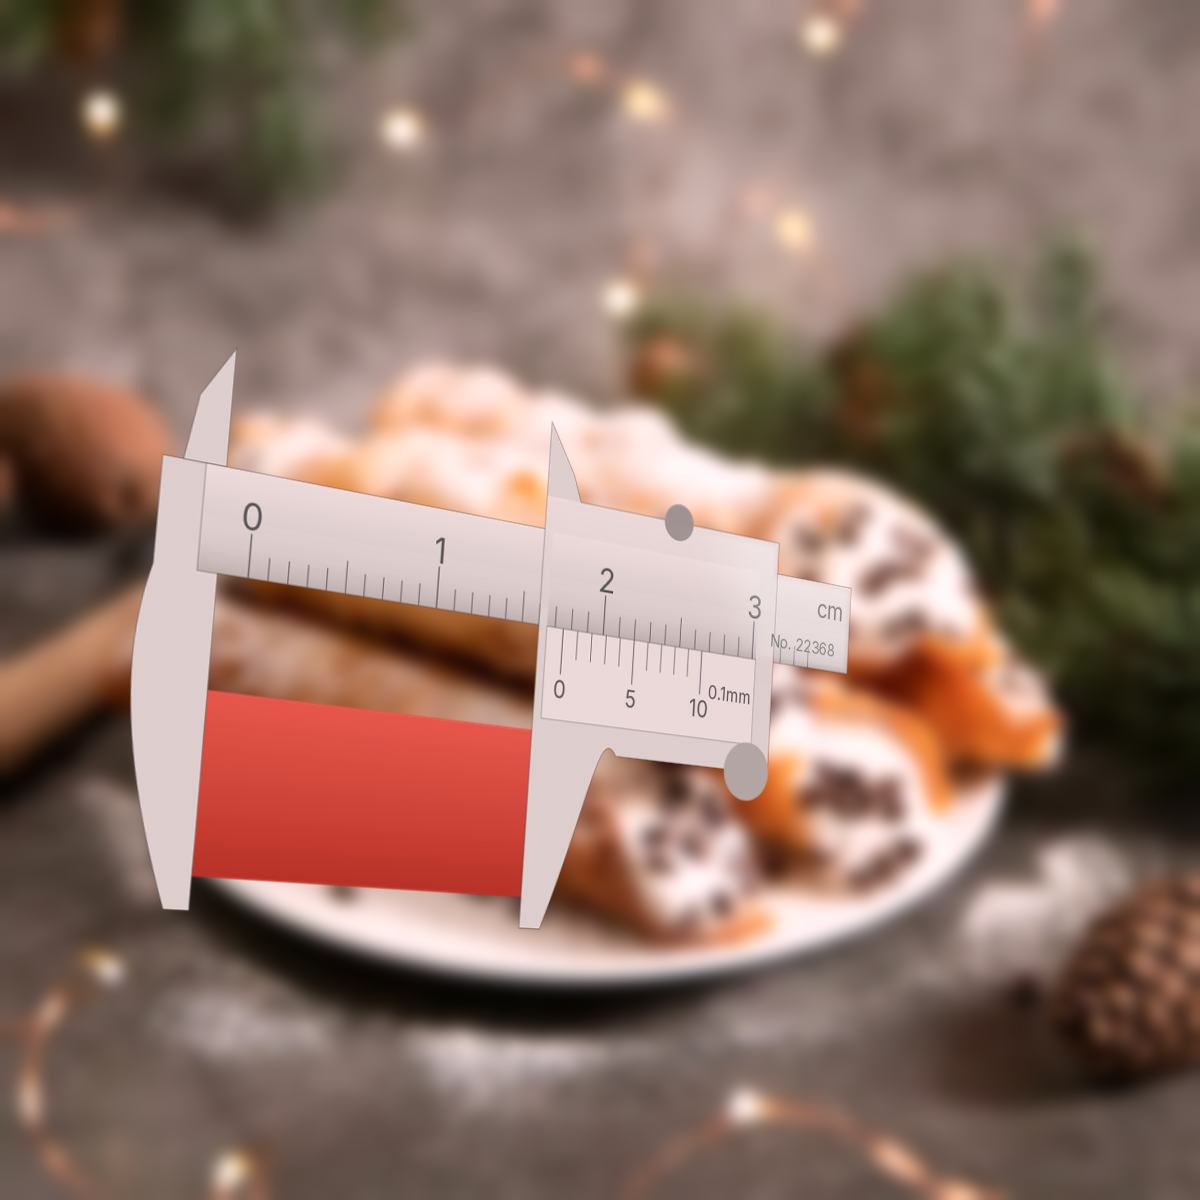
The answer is 17.5 mm
